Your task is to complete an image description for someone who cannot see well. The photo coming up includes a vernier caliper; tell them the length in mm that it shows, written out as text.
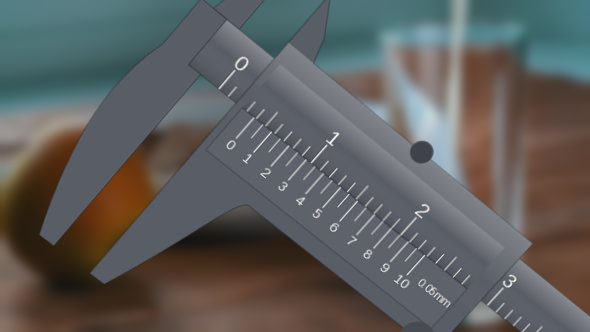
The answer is 3.8 mm
